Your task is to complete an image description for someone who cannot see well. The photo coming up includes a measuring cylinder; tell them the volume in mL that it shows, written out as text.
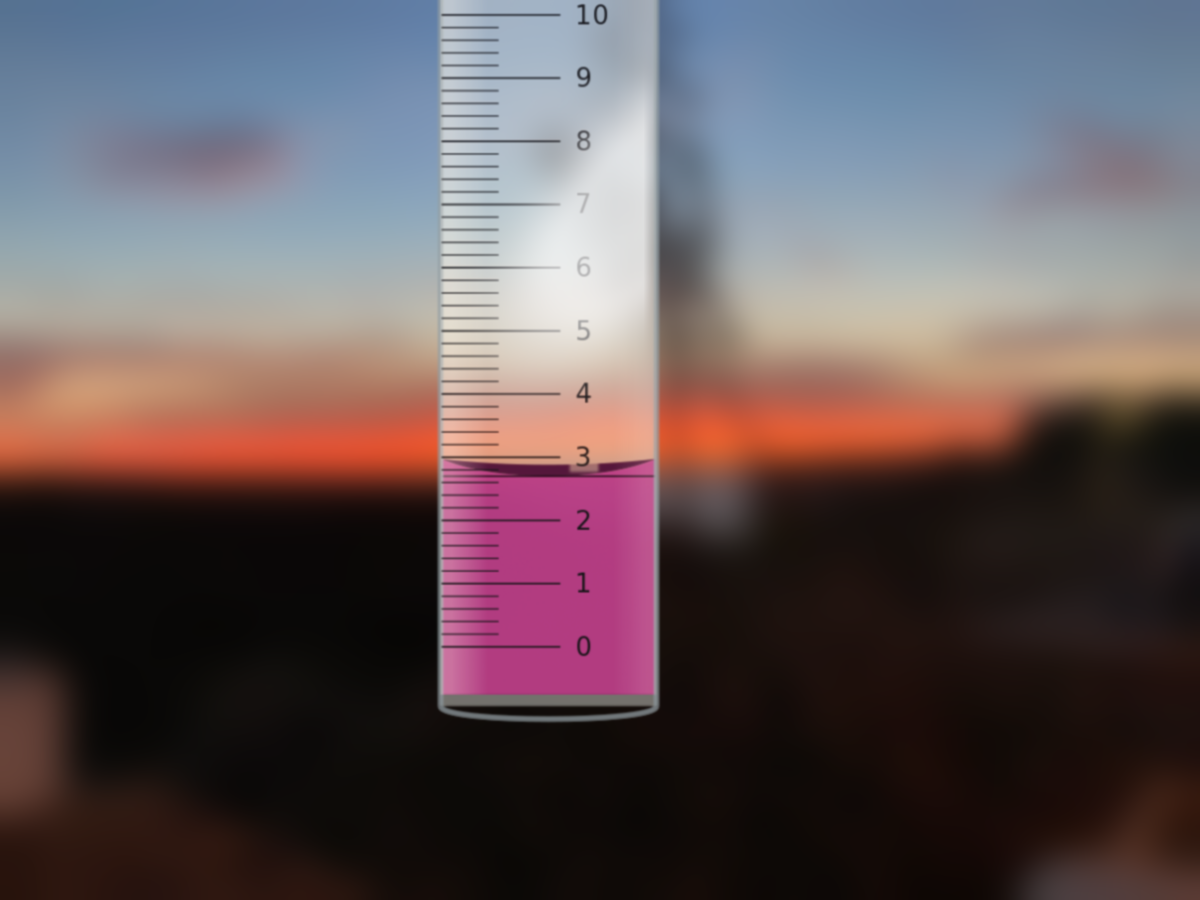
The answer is 2.7 mL
